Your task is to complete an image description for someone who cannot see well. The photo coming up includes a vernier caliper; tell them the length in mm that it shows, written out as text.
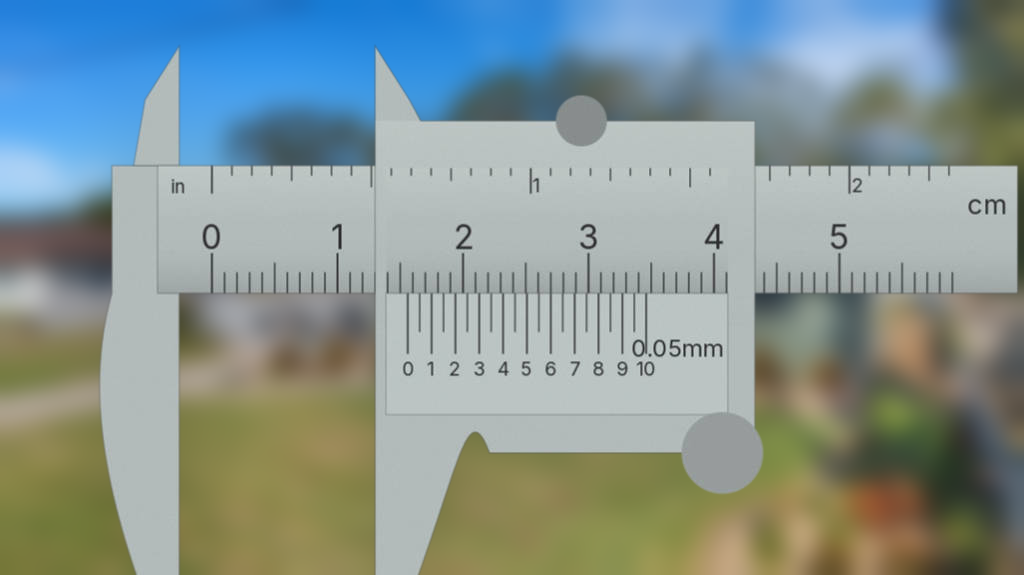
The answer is 15.6 mm
